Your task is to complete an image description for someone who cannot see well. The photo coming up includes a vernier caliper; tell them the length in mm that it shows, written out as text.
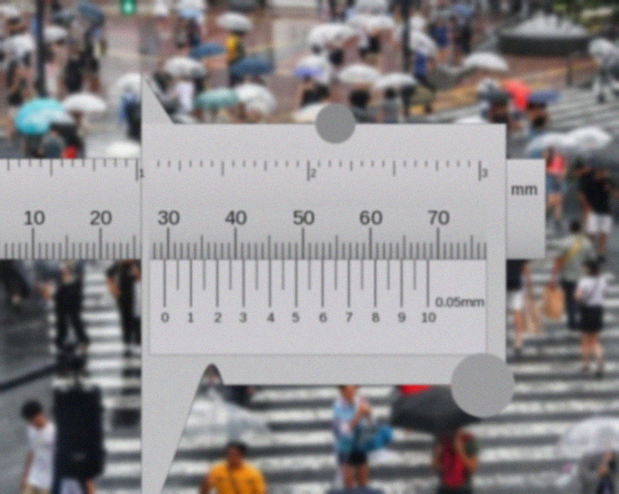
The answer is 29.5 mm
